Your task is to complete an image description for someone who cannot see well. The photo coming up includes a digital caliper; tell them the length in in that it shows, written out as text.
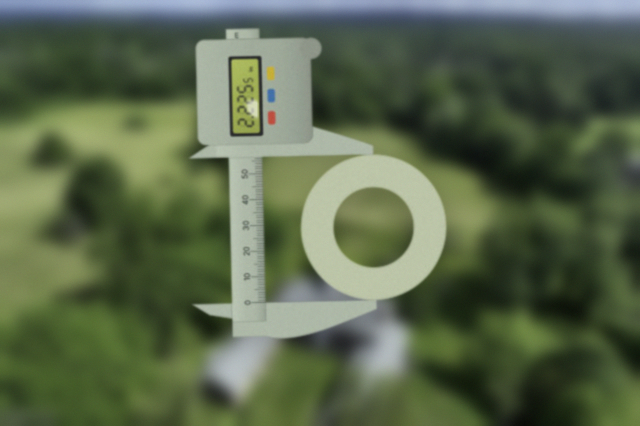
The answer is 2.2255 in
